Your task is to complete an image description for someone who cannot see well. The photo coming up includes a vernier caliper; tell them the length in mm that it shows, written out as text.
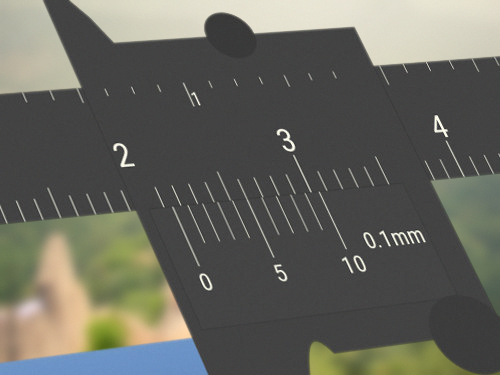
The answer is 21.5 mm
